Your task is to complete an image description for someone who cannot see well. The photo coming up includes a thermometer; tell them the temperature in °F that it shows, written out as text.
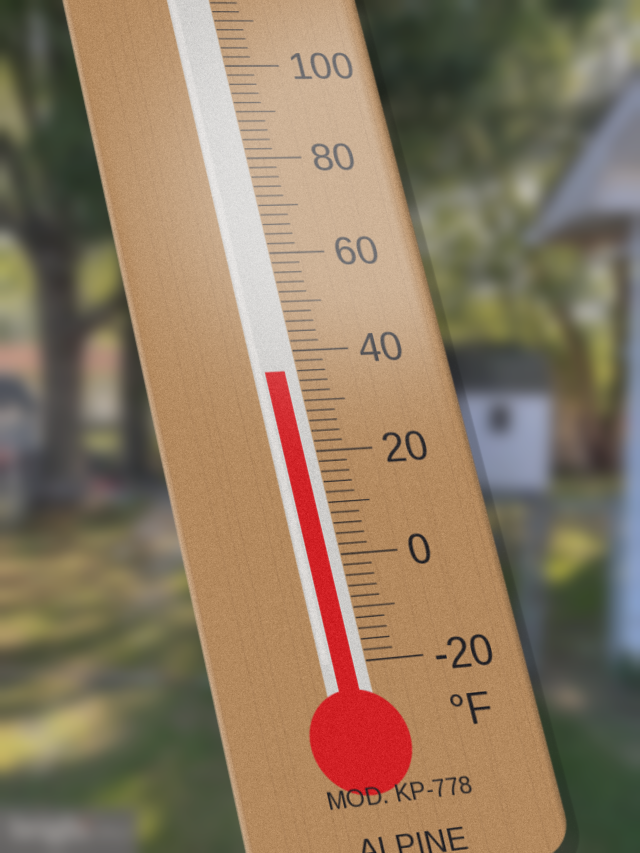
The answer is 36 °F
